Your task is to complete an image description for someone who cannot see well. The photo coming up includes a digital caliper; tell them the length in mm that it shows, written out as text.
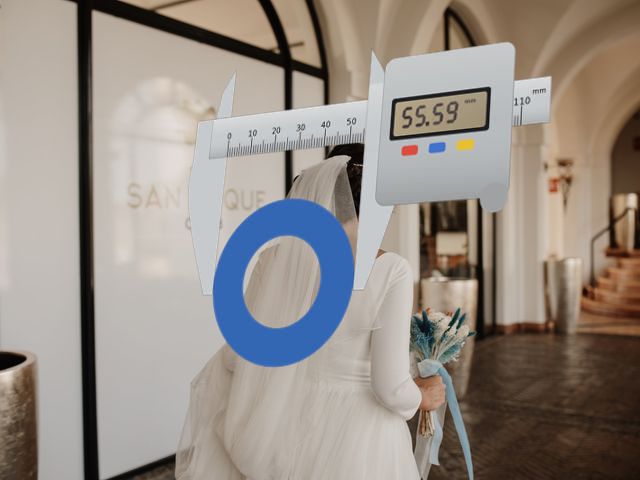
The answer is 55.59 mm
